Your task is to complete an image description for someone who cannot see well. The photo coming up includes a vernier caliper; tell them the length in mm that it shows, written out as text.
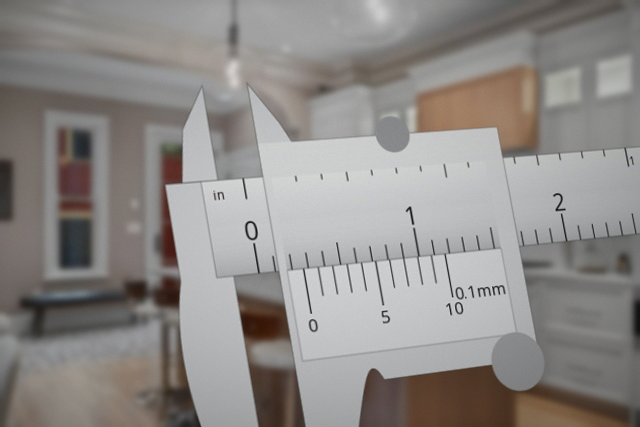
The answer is 2.7 mm
